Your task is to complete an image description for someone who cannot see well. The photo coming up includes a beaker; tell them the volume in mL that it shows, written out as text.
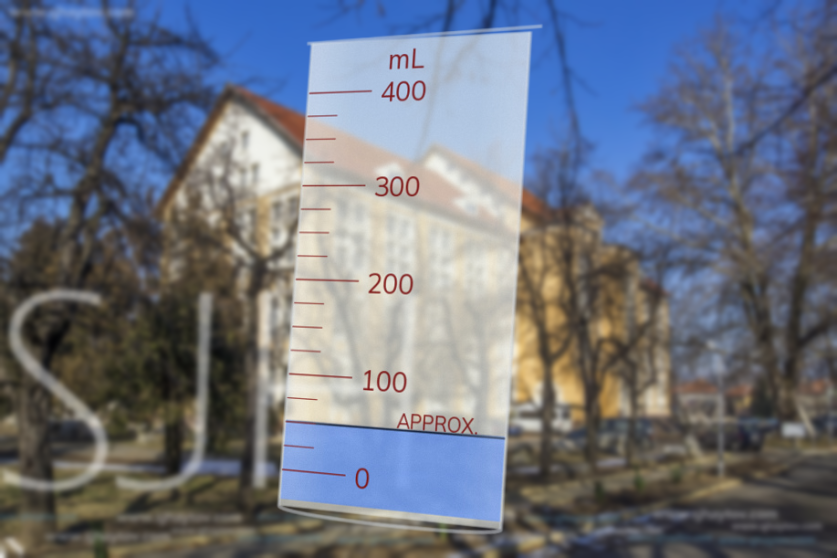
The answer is 50 mL
